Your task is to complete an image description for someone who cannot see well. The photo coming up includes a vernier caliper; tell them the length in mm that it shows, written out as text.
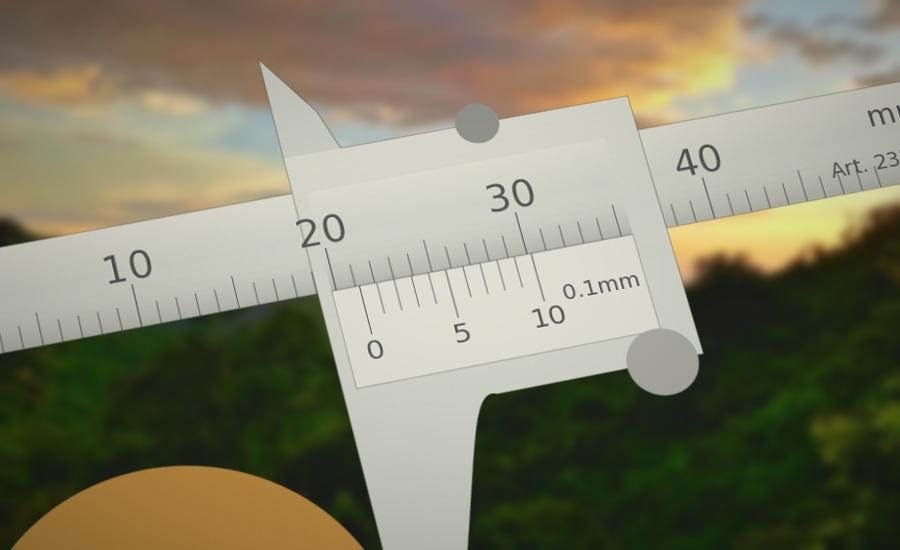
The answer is 21.2 mm
